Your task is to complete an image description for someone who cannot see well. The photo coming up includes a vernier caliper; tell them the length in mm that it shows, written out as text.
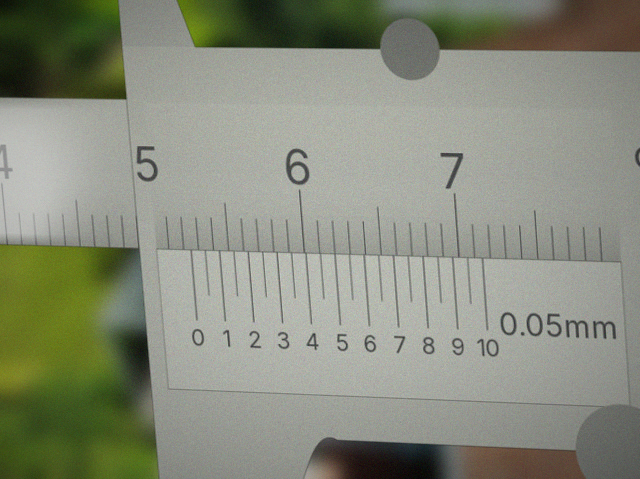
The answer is 52.5 mm
